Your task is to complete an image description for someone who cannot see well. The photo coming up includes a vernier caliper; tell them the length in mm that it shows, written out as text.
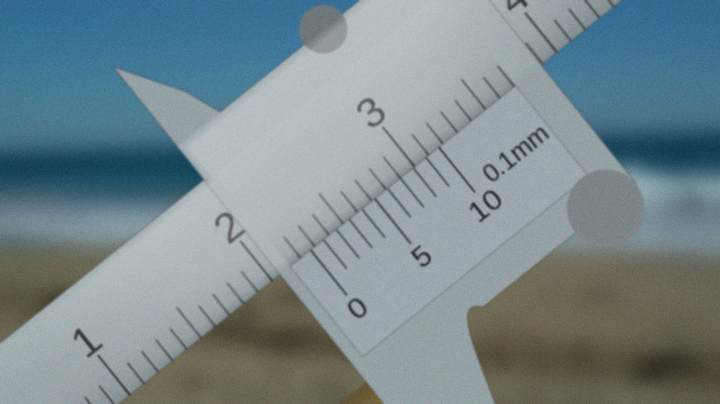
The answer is 22.7 mm
